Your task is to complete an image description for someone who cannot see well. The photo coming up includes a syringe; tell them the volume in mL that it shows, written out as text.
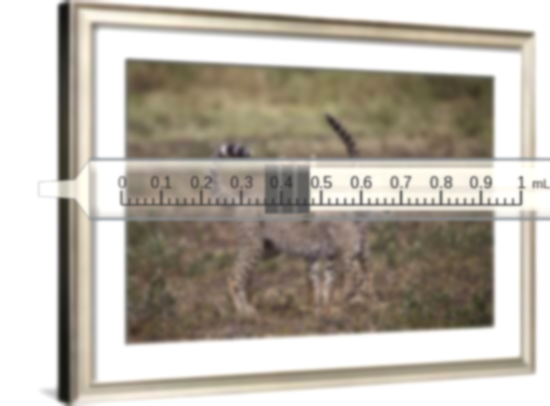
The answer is 0.36 mL
